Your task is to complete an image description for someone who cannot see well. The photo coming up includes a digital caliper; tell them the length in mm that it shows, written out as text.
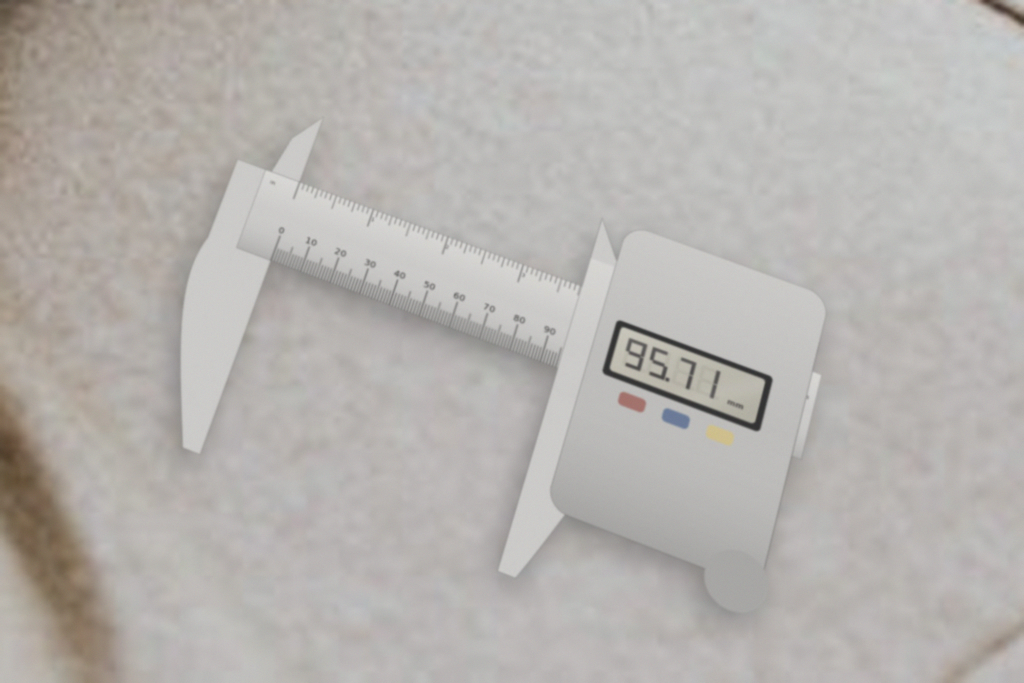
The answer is 95.71 mm
